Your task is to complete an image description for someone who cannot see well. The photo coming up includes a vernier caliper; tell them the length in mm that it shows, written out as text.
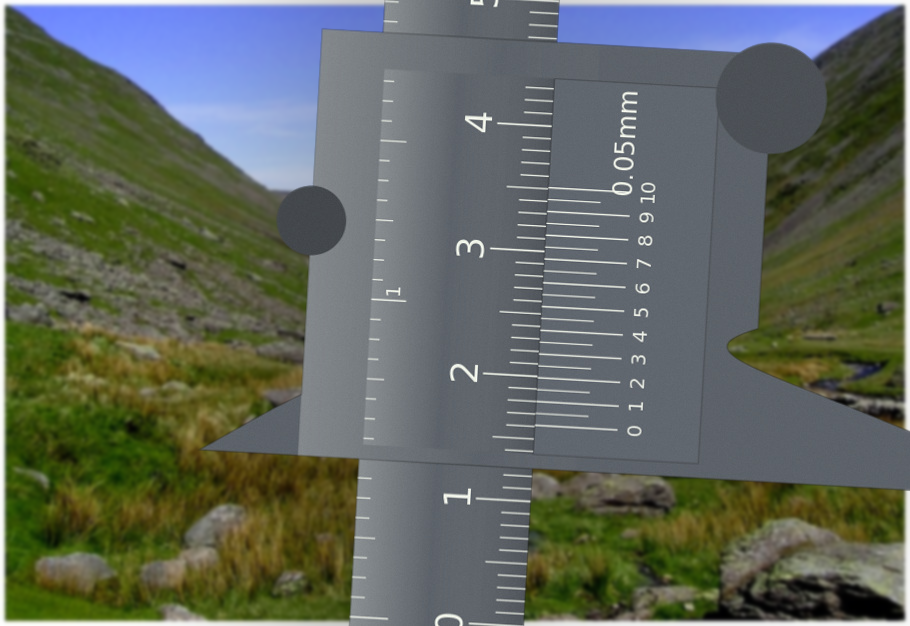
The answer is 16.1 mm
